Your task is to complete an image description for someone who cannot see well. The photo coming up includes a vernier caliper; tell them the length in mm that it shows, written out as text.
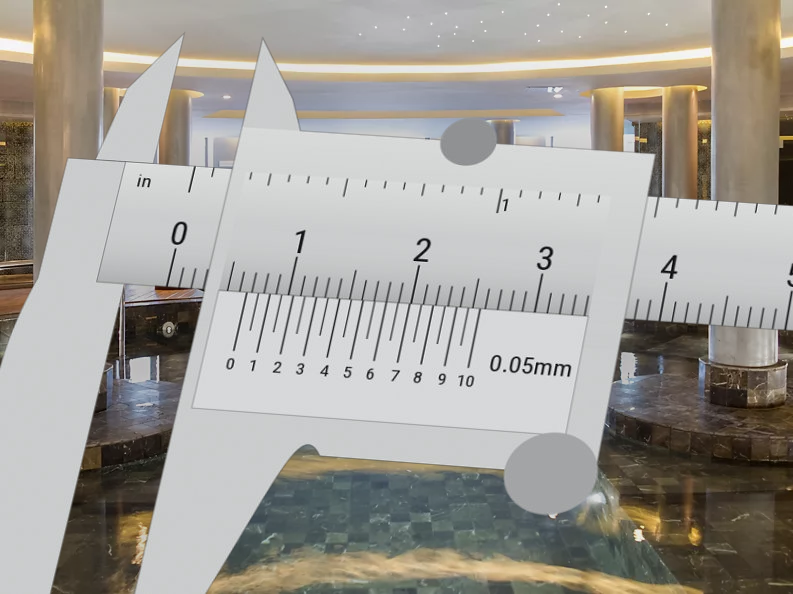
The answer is 6.6 mm
